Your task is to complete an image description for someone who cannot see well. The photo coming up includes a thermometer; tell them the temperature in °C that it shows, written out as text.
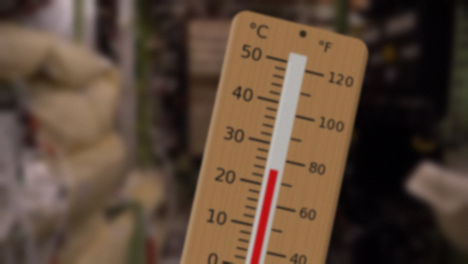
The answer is 24 °C
